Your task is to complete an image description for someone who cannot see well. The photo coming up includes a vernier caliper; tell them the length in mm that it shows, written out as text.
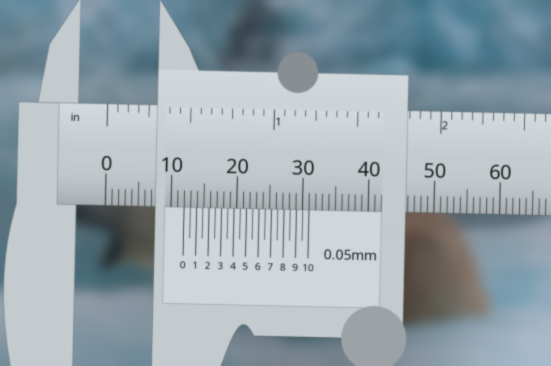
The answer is 12.0 mm
